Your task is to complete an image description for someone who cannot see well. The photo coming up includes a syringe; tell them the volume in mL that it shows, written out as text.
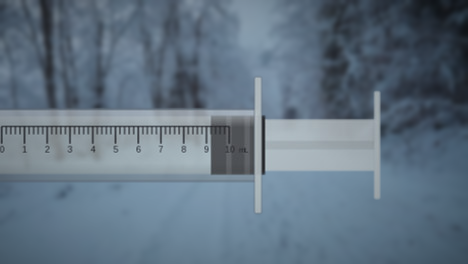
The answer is 9.2 mL
